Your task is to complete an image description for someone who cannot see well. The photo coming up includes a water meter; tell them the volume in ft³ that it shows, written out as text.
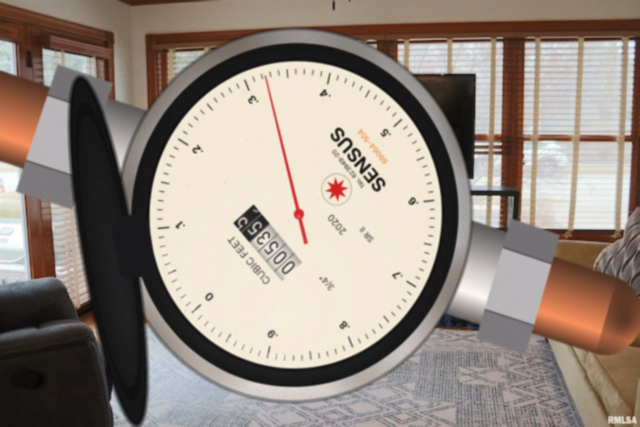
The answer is 5355.32 ft³
